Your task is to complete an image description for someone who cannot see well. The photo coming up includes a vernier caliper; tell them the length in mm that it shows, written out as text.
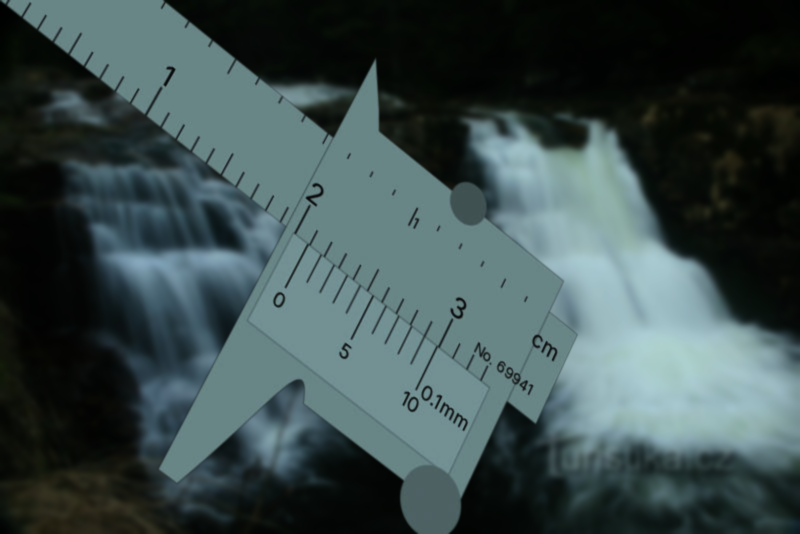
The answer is 20.9 mm
